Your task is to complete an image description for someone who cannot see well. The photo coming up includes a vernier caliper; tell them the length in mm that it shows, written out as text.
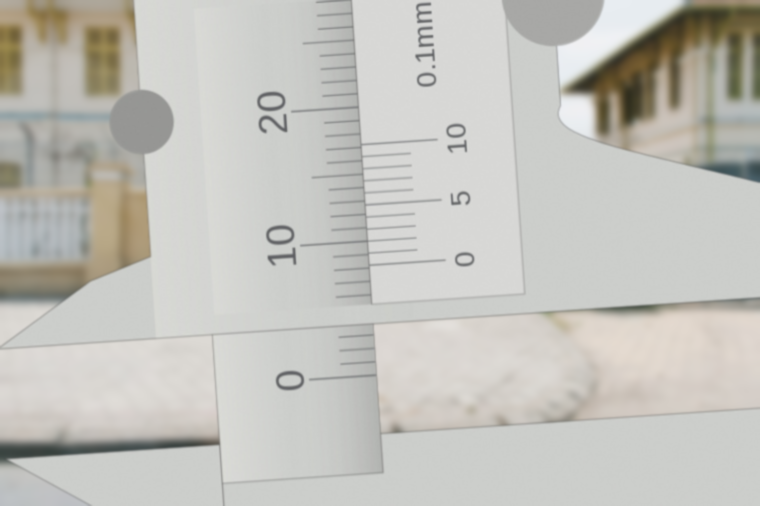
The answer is 8.2 mm
